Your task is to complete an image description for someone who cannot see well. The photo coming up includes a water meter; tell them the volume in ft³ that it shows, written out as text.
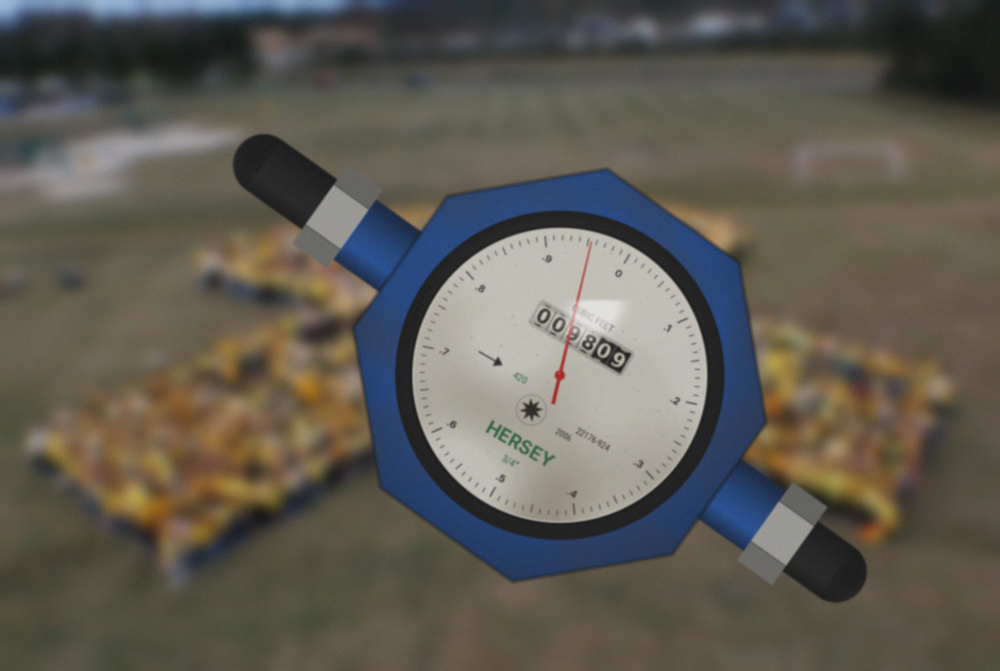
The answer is 9808.95 ft³
